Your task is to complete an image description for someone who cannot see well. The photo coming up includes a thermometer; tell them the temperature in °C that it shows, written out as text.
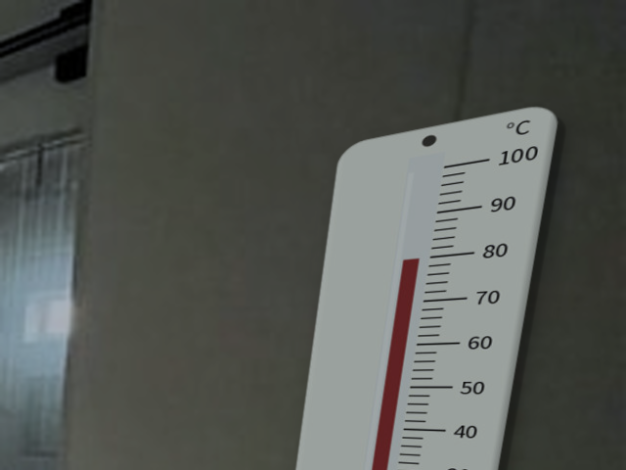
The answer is 80 °C
